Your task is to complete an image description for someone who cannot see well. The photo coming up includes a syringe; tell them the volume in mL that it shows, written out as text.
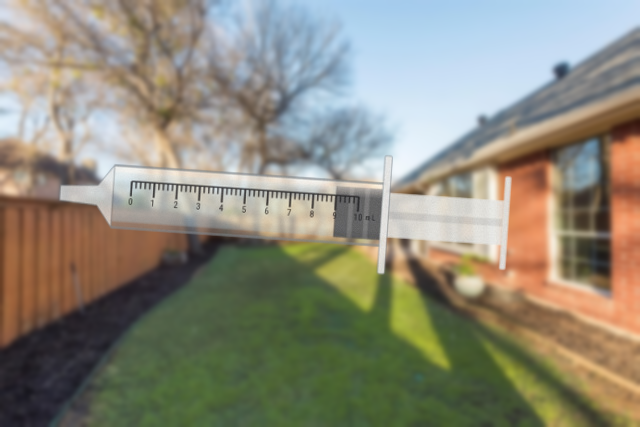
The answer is 9 mL
